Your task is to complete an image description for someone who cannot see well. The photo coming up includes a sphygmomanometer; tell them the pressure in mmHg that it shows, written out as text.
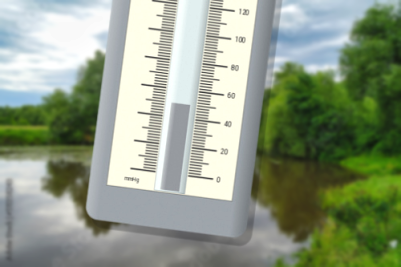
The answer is 50 mmHg
